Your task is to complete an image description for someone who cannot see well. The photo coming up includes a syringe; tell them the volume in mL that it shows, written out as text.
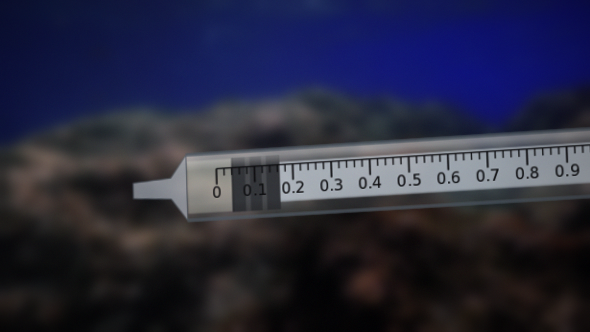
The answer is 0.04 mL
